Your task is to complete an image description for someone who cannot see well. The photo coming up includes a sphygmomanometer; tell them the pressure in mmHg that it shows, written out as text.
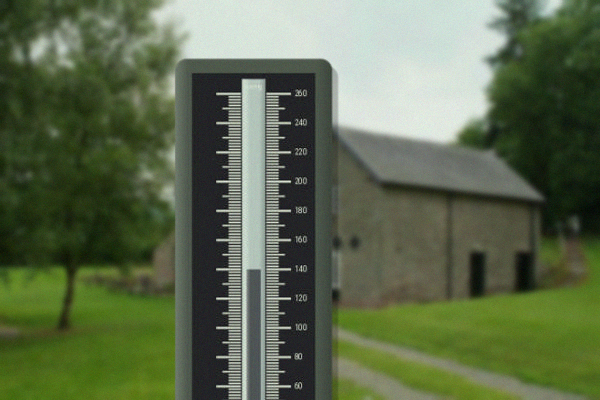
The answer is 140 mmHg
